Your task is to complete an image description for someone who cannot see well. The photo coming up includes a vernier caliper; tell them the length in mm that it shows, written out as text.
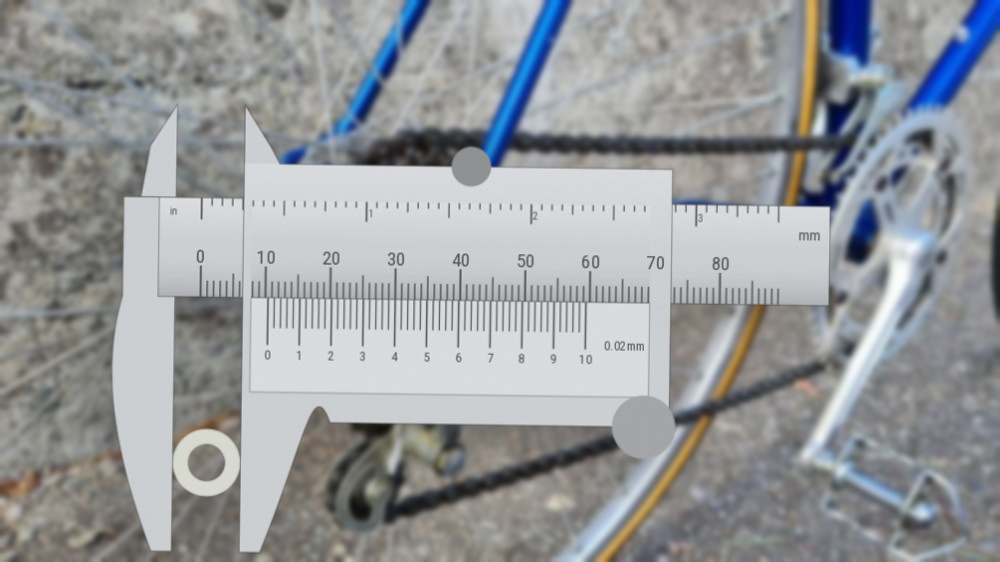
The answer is 10.4 mm
